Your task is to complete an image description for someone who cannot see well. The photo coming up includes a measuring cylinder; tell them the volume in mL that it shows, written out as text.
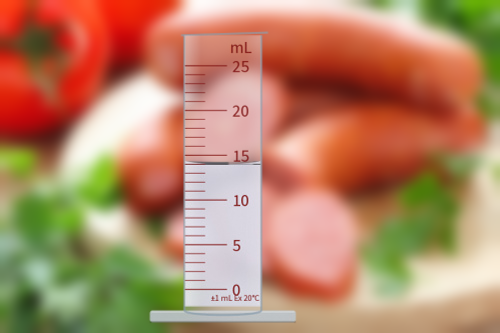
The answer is 14 mL
